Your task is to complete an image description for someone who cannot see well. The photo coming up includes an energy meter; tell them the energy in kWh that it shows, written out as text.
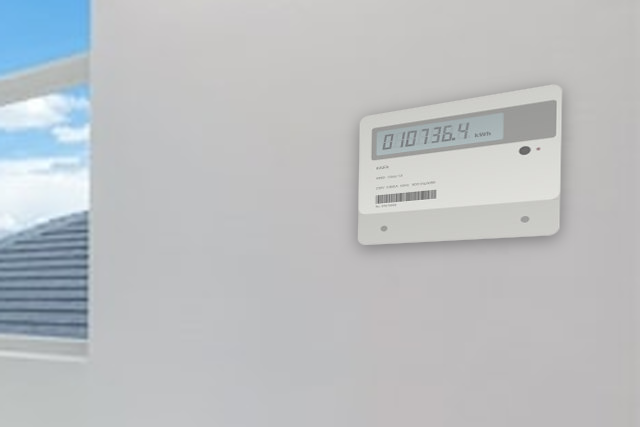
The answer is 10736.4 kWh
